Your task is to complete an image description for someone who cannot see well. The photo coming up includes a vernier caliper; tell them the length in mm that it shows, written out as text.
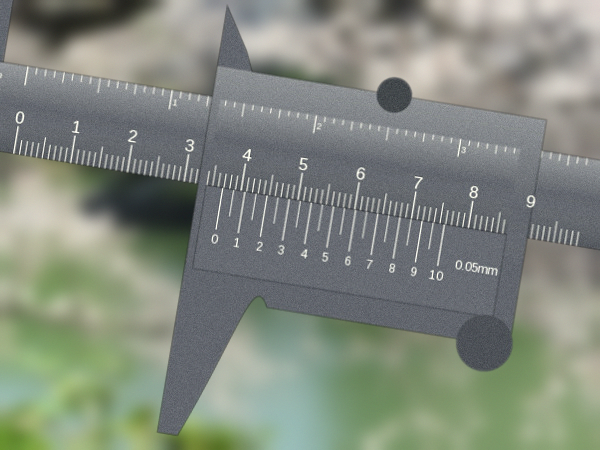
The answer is 36.8 mm
